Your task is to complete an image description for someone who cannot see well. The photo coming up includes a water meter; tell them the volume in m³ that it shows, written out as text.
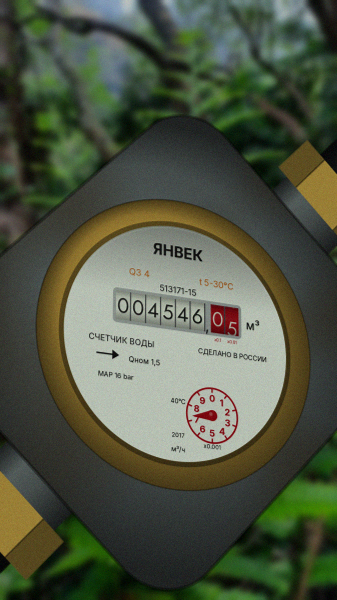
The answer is 4546.047 m³
